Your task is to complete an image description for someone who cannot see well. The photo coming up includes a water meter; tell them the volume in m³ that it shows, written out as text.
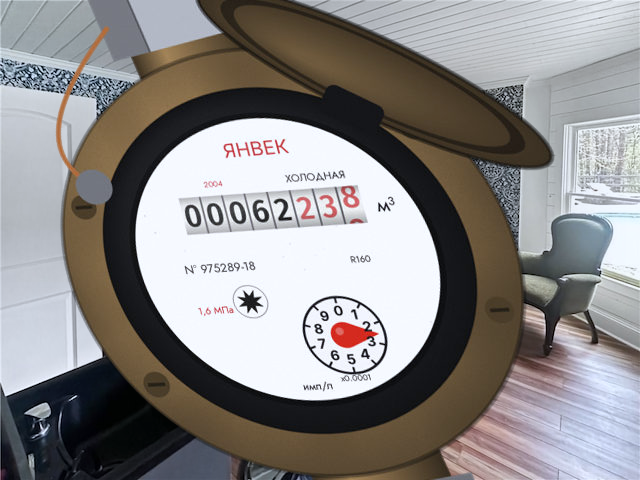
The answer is 62.2382 m³
